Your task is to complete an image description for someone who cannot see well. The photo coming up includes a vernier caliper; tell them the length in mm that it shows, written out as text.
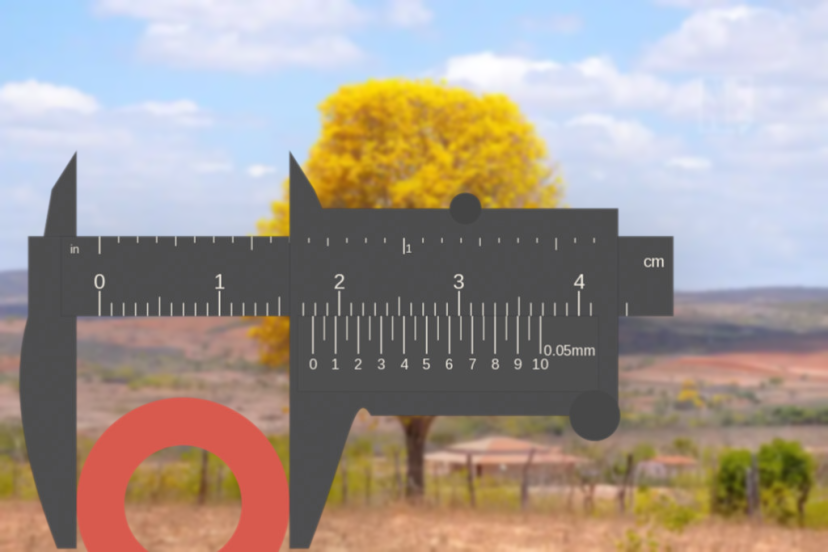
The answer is 17.8 mm
